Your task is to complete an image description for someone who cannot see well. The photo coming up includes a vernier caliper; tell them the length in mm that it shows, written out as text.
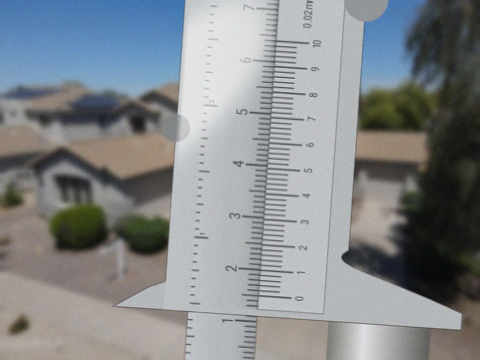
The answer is 15.0 mm
